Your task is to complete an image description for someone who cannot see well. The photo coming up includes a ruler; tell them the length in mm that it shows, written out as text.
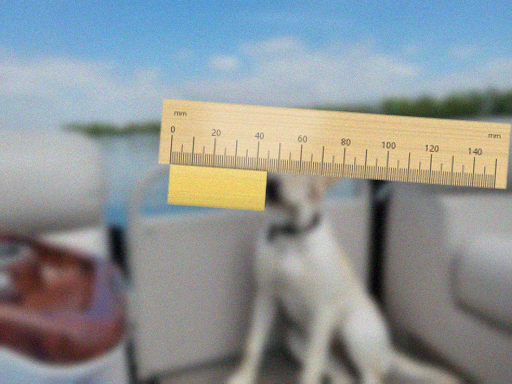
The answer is 45 mm
